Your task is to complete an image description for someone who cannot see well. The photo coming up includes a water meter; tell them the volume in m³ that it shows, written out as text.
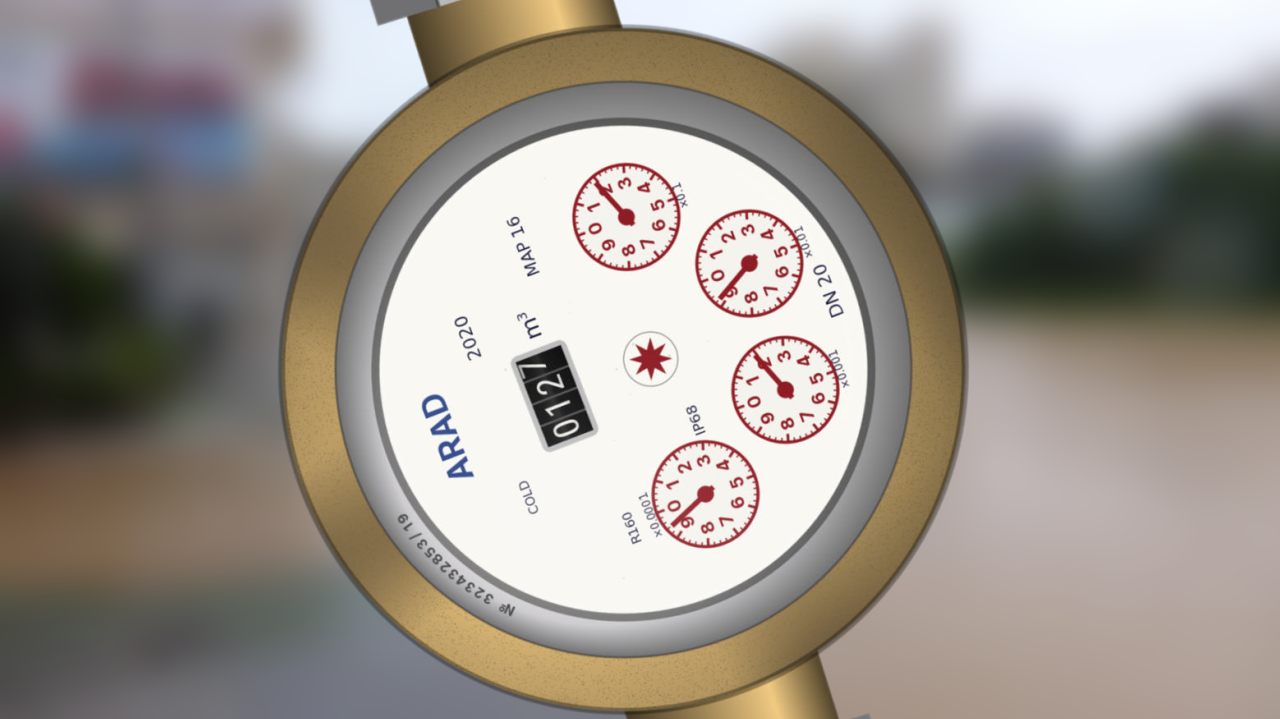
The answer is 127.1919 m³
